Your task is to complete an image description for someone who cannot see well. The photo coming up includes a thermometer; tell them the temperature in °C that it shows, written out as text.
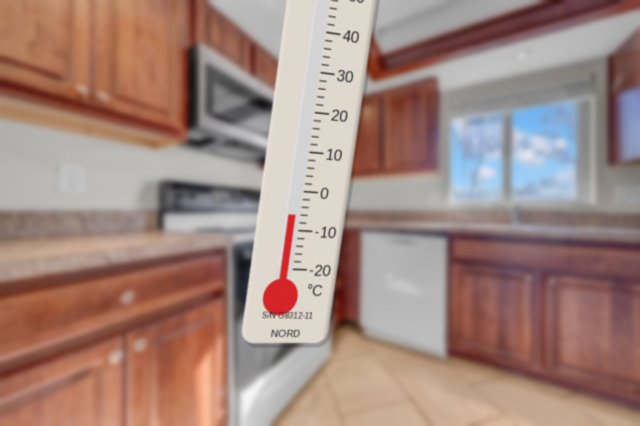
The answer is -6 °C
